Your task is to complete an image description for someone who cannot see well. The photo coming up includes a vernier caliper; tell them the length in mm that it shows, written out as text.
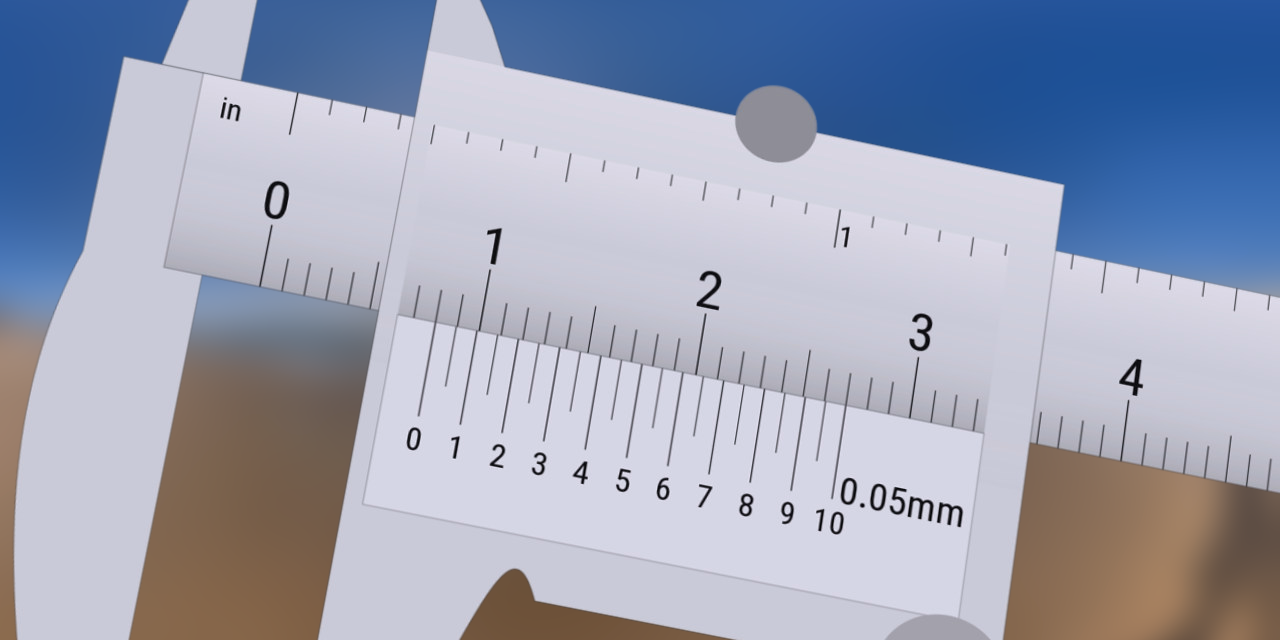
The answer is 8.0 mm
